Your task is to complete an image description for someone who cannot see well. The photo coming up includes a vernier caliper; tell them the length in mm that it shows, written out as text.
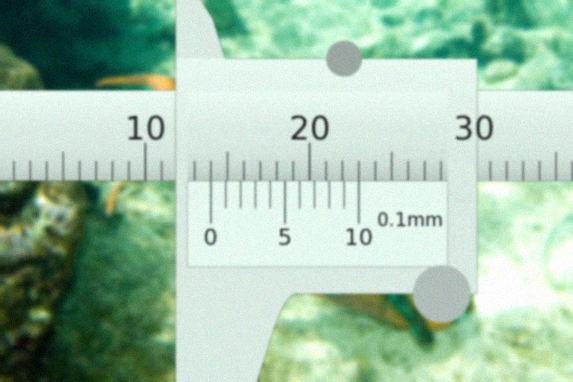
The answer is 14.0 mm
